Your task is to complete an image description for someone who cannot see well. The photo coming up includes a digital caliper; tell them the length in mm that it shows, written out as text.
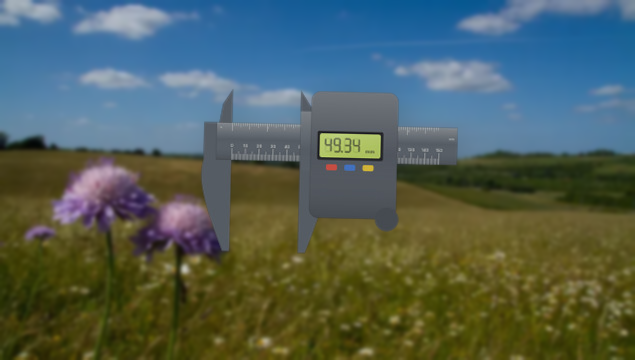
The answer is 49.34 mm
